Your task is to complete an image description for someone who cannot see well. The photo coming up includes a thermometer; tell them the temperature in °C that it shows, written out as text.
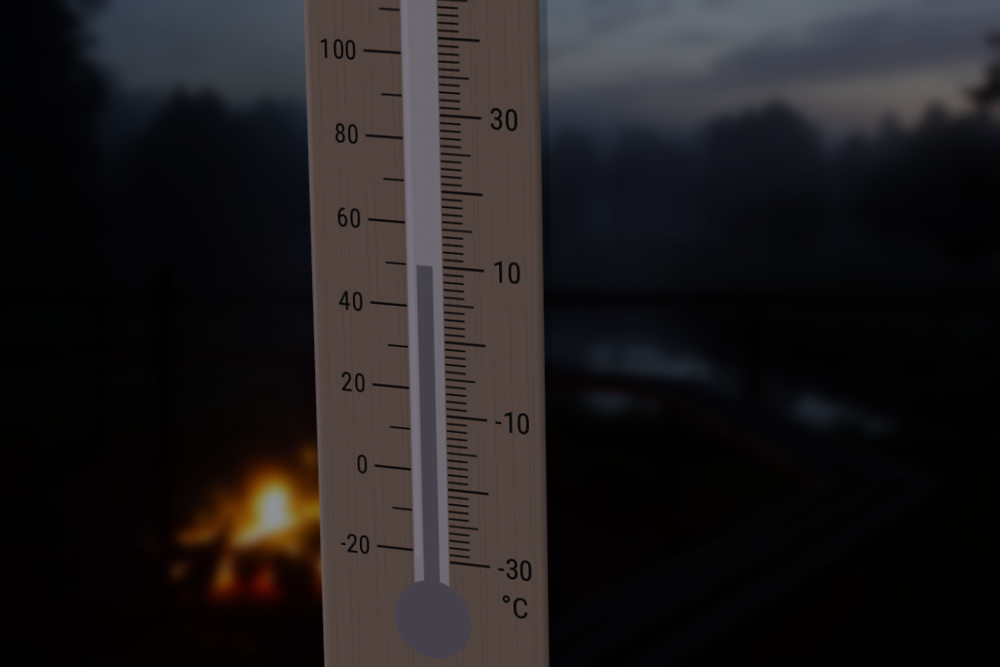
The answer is 10 °C
